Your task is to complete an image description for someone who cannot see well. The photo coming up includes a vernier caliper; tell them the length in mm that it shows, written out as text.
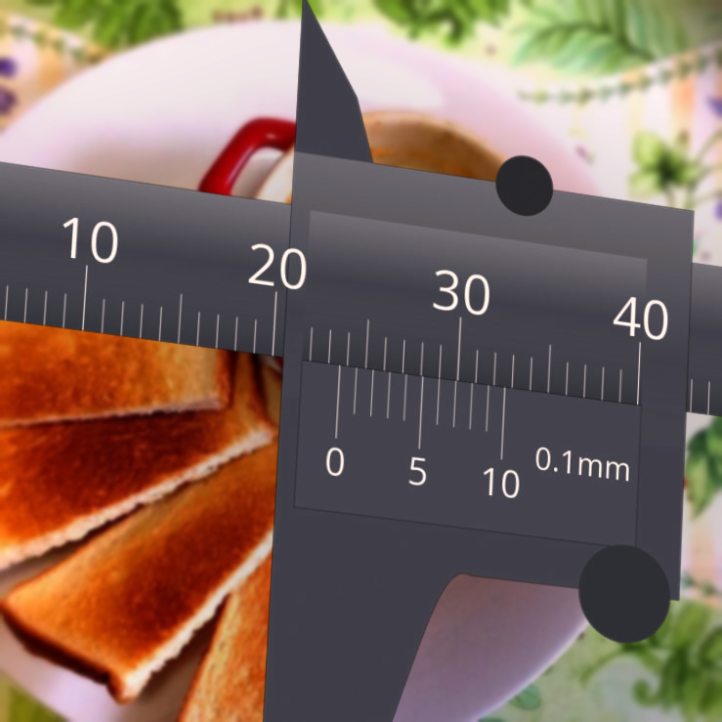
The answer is 23.6 mm
